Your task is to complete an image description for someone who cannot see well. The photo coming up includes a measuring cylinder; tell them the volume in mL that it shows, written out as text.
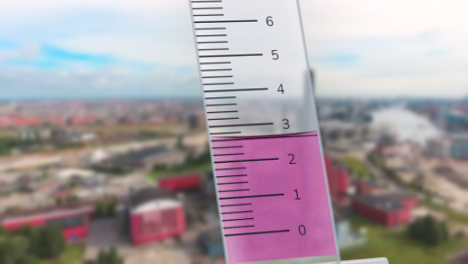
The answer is 2.6 mL
